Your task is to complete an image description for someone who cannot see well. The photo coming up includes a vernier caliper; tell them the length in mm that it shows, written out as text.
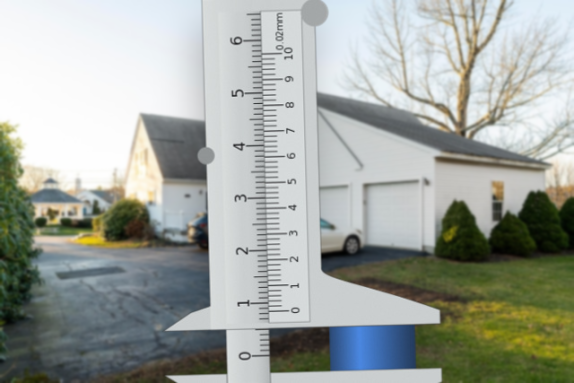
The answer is 8.4 mm
